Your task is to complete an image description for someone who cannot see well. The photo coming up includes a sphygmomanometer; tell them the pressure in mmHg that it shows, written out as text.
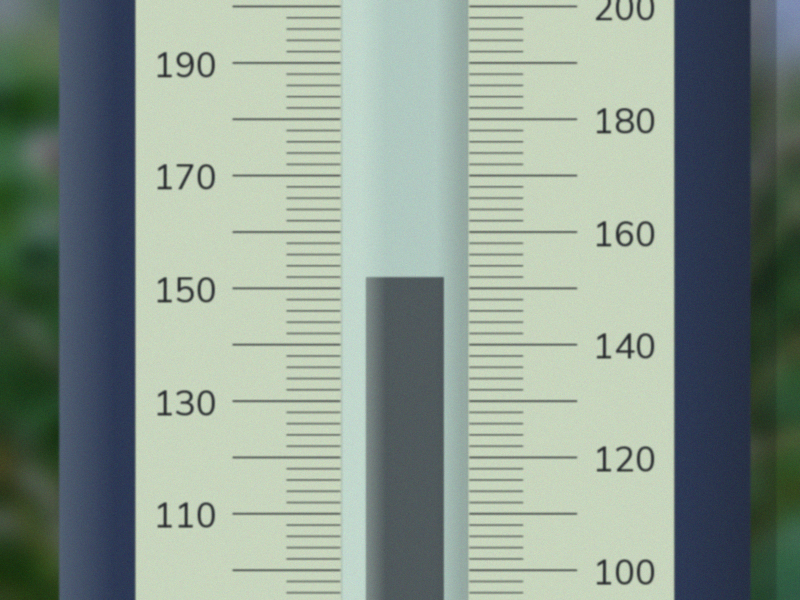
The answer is 152 mmHg
